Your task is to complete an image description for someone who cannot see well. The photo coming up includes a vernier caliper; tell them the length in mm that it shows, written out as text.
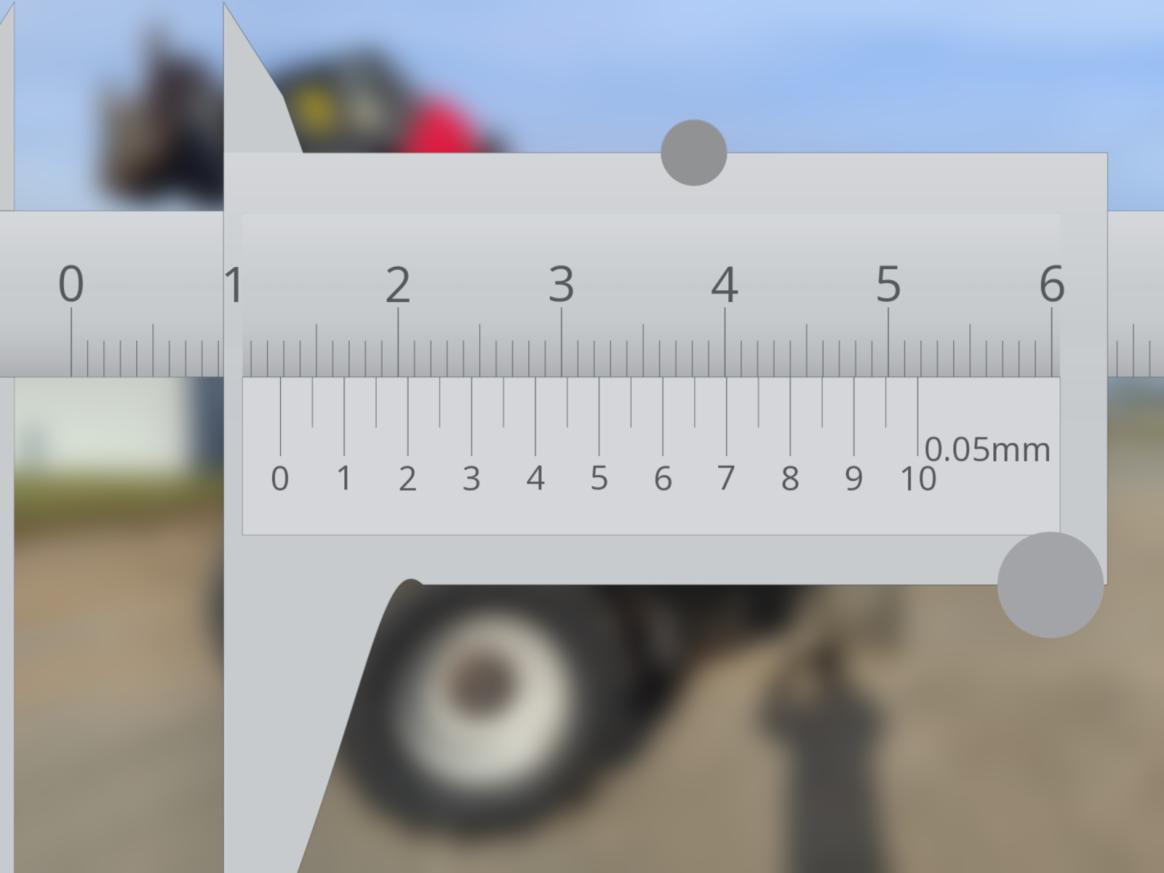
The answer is 12.8 mm
